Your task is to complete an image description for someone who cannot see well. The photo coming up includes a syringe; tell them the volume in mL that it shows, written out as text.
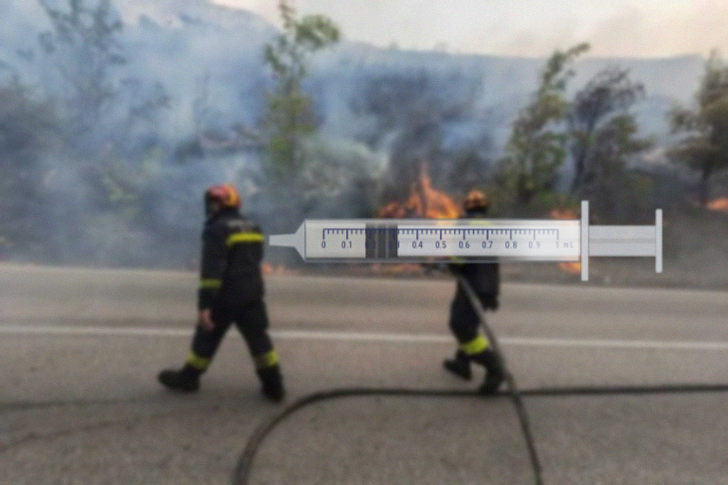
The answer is 0.18 mL
